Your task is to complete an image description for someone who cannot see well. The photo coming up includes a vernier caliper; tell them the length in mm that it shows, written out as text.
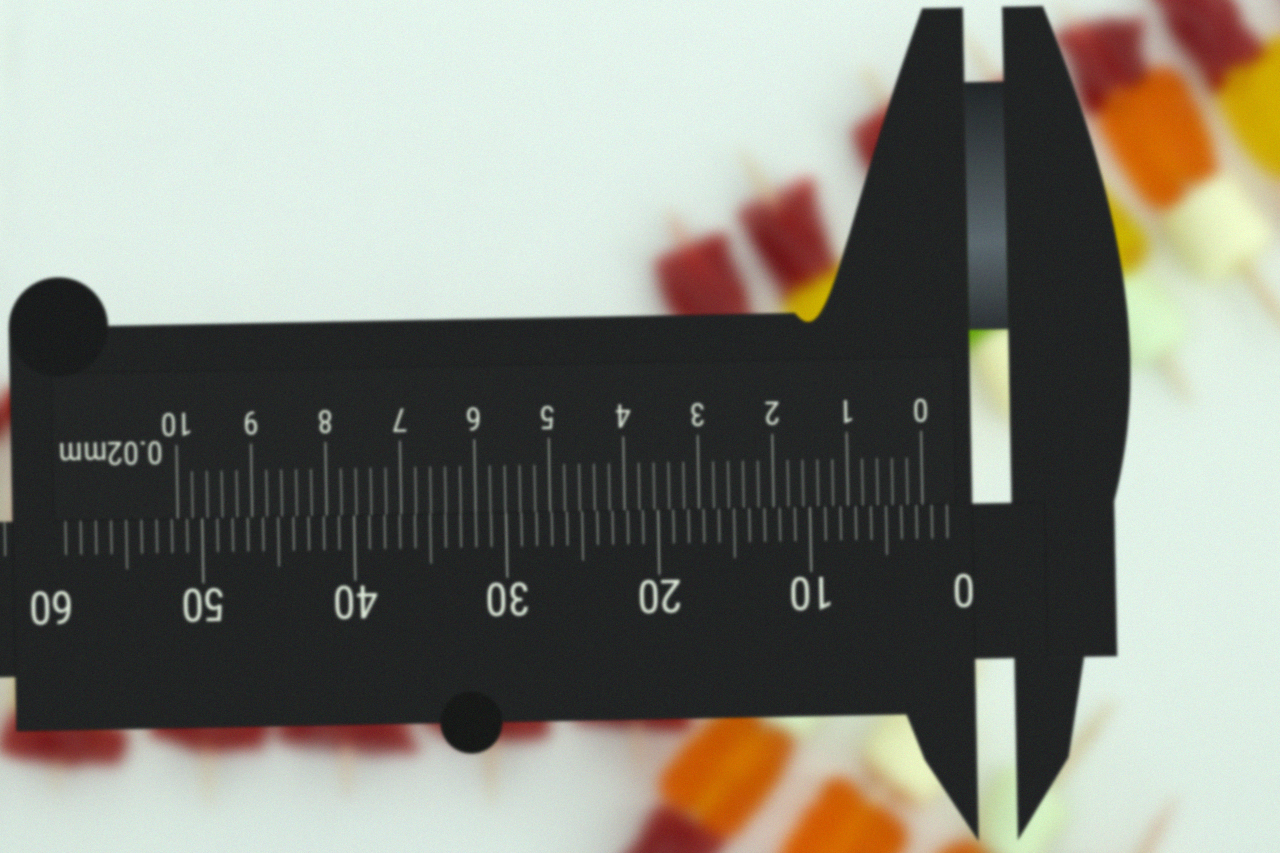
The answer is 2.6 mm
